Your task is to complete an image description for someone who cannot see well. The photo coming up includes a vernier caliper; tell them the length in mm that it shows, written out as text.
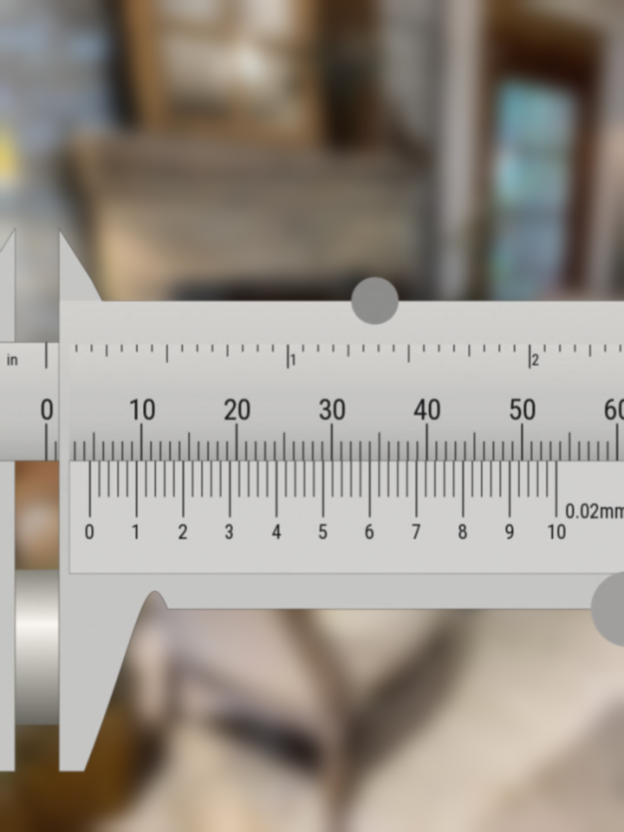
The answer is 4.6 mm
